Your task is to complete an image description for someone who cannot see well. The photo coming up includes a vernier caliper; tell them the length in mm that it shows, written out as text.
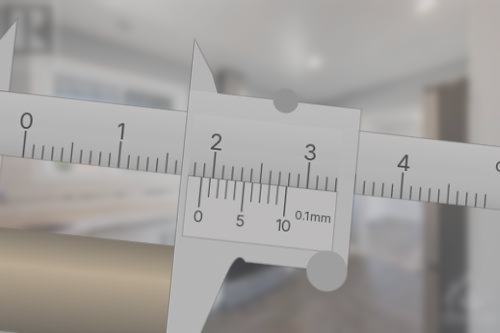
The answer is 18.8 mm
